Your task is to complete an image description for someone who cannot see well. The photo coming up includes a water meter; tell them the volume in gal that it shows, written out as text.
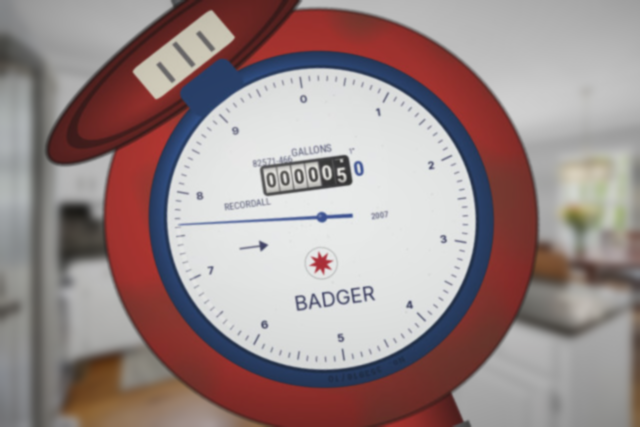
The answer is 47.6 gal
